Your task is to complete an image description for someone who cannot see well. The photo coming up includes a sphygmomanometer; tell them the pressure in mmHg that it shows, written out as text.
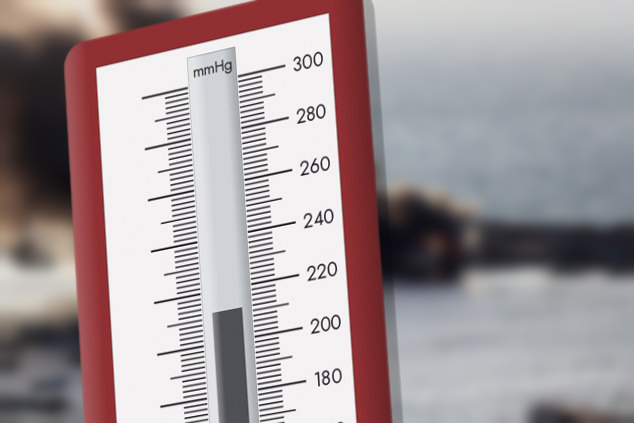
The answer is 212 mmHg
